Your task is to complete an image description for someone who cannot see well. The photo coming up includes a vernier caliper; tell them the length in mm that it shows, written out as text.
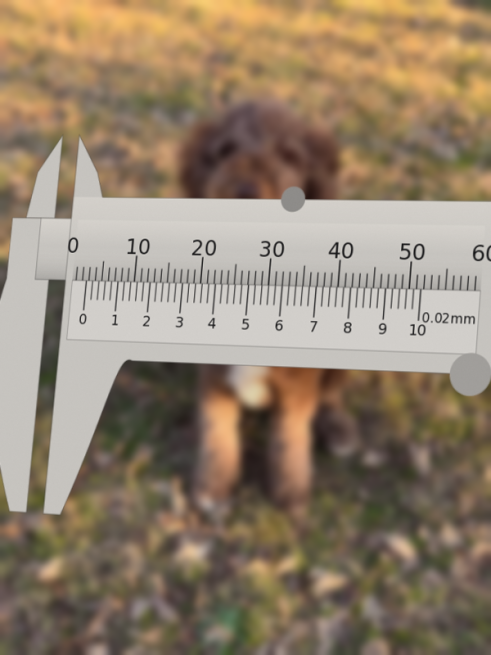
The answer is 2.6 mm
